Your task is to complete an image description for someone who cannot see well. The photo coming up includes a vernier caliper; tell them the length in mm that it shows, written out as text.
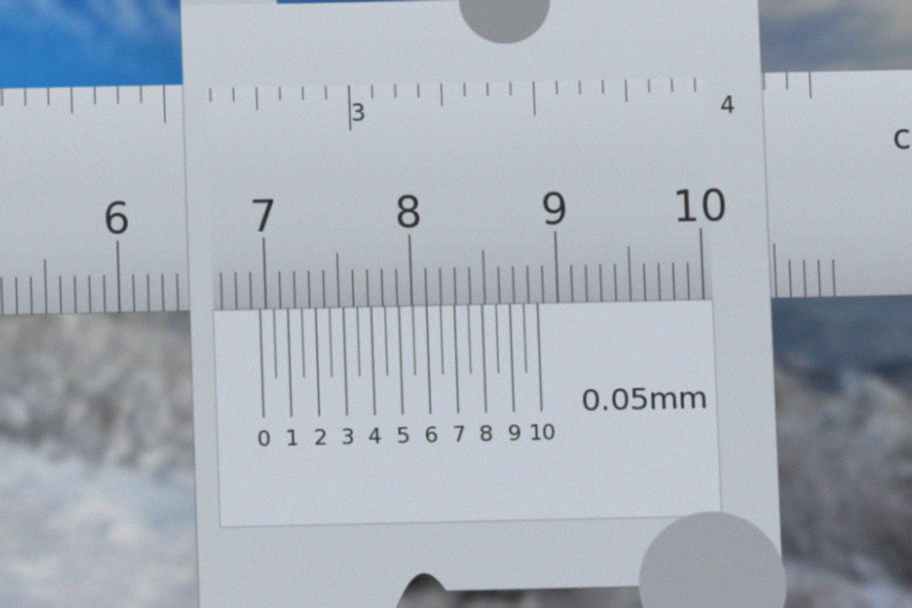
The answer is 69.6 mm
